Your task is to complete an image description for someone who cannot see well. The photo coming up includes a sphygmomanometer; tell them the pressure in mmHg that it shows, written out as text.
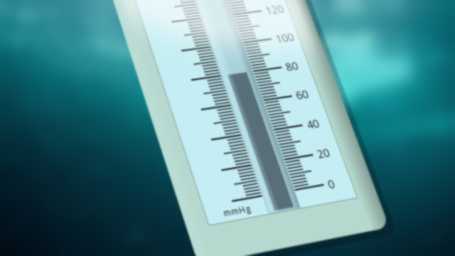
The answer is 80 mmHg
